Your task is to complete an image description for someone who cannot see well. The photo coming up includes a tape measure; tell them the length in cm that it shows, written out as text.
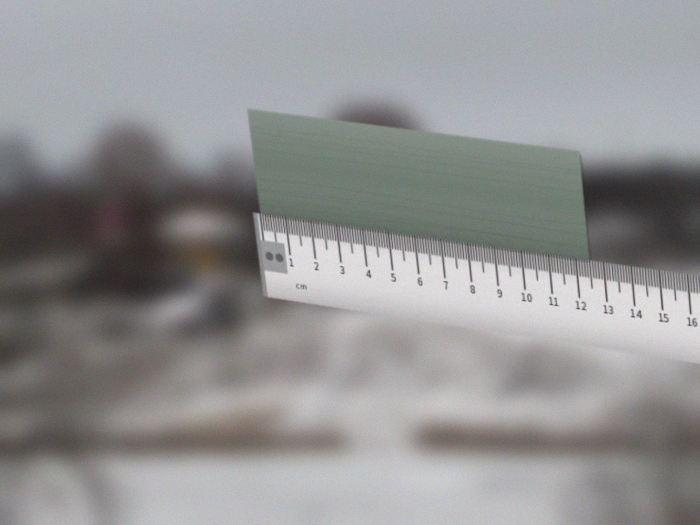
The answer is 12.5 cm
